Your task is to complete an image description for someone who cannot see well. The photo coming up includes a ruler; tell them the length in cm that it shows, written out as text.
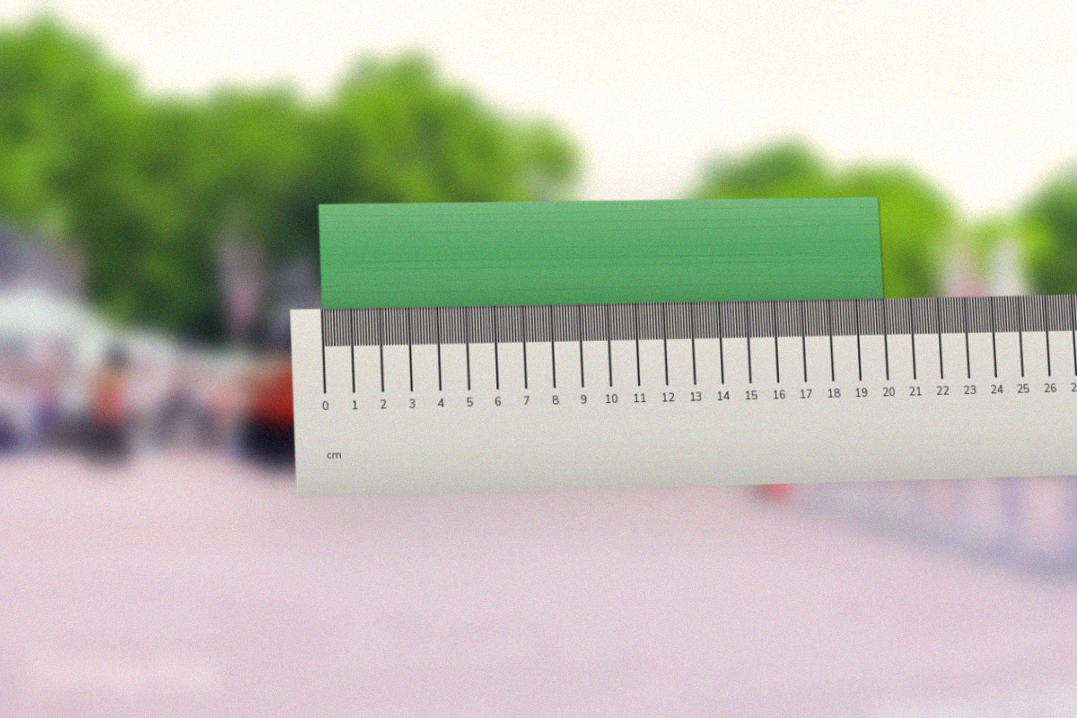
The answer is 20 cm
